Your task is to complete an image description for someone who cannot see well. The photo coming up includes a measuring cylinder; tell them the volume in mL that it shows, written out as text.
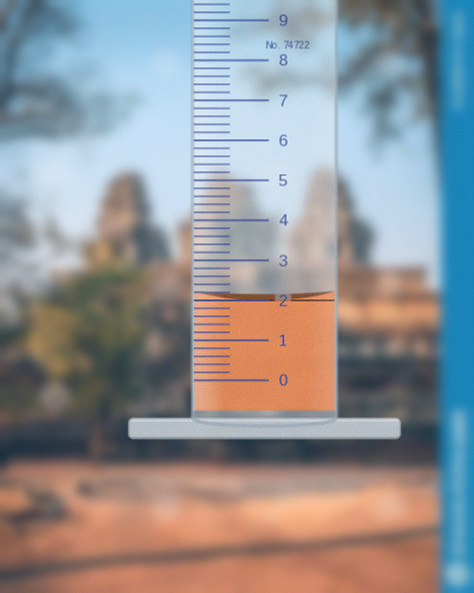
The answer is 2 mL
